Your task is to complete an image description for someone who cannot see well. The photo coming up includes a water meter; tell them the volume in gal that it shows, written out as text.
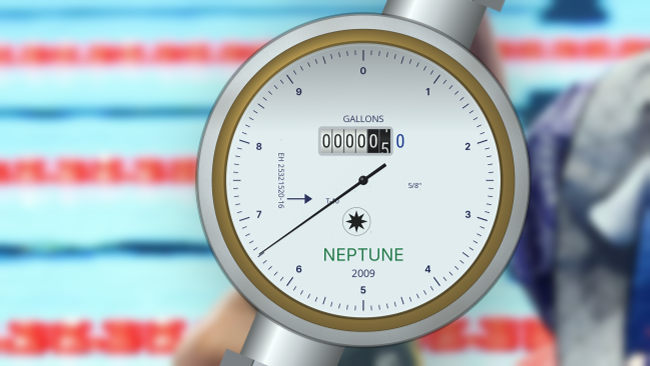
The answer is 46.5 gal
